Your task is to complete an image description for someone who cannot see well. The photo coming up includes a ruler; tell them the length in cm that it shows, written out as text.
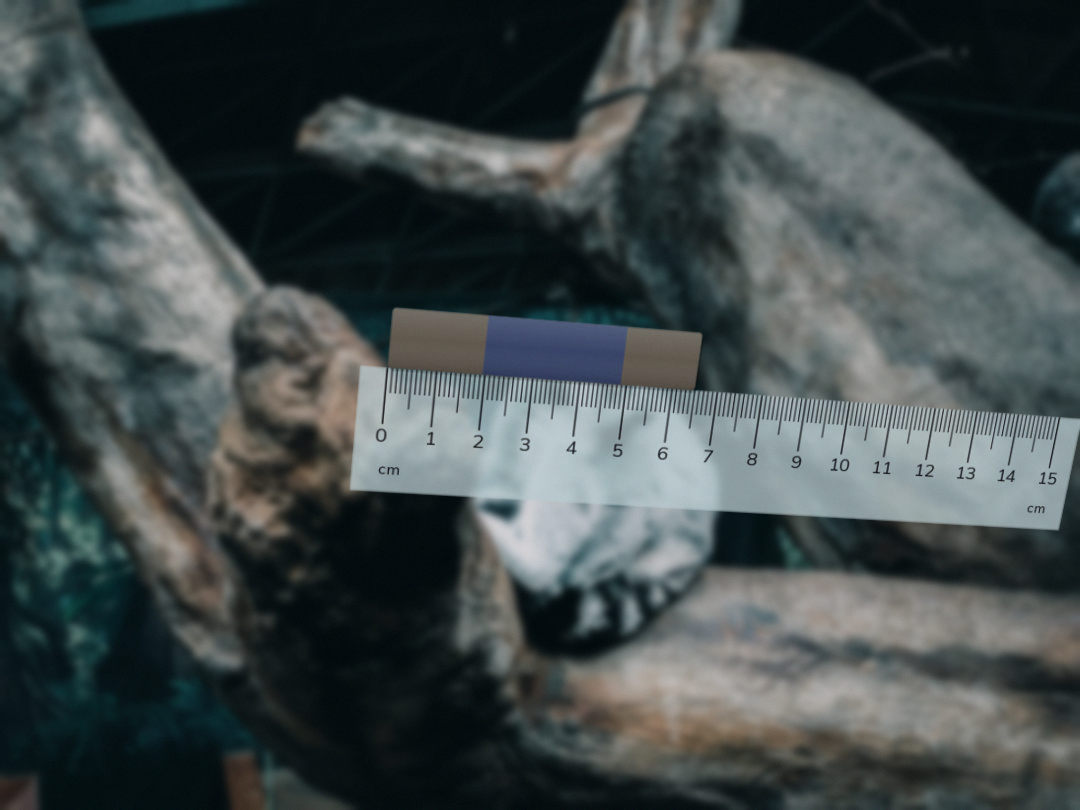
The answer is 6.5 cm
